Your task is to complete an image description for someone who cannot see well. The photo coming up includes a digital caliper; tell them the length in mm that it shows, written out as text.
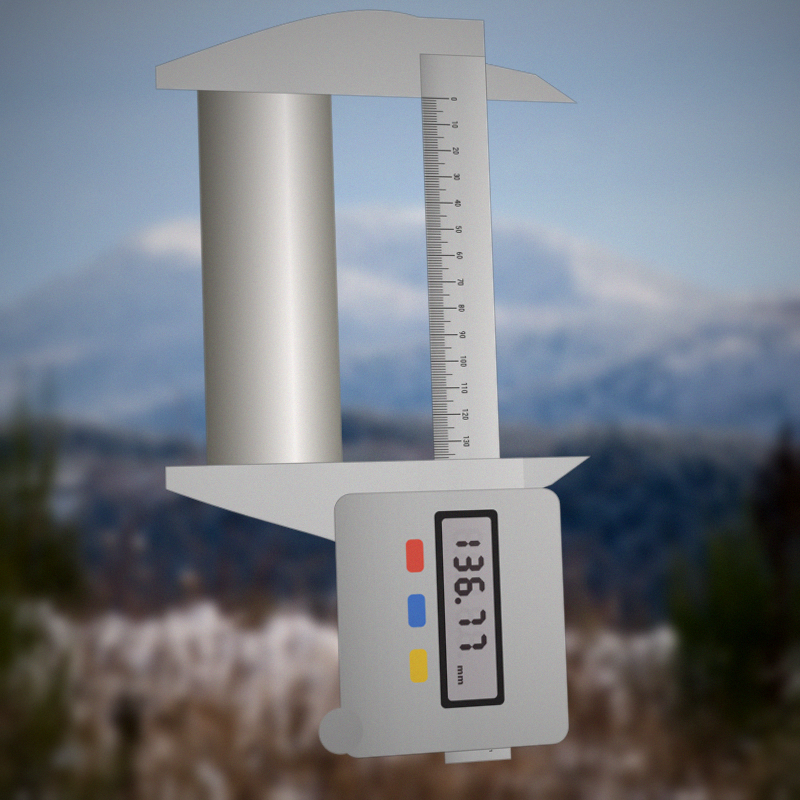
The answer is 136.77 mm
